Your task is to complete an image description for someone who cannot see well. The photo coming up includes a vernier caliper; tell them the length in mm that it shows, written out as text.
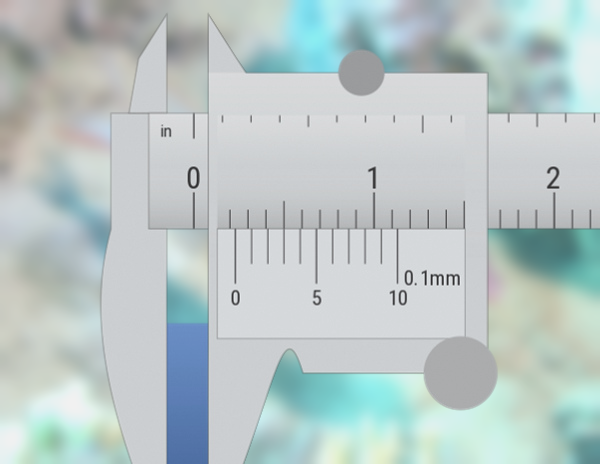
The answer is 2.3 mm
